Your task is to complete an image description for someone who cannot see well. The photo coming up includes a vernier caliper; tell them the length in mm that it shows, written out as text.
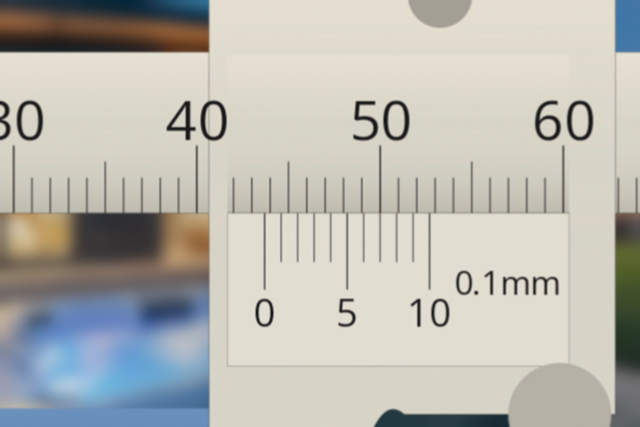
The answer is 43.7 mm
